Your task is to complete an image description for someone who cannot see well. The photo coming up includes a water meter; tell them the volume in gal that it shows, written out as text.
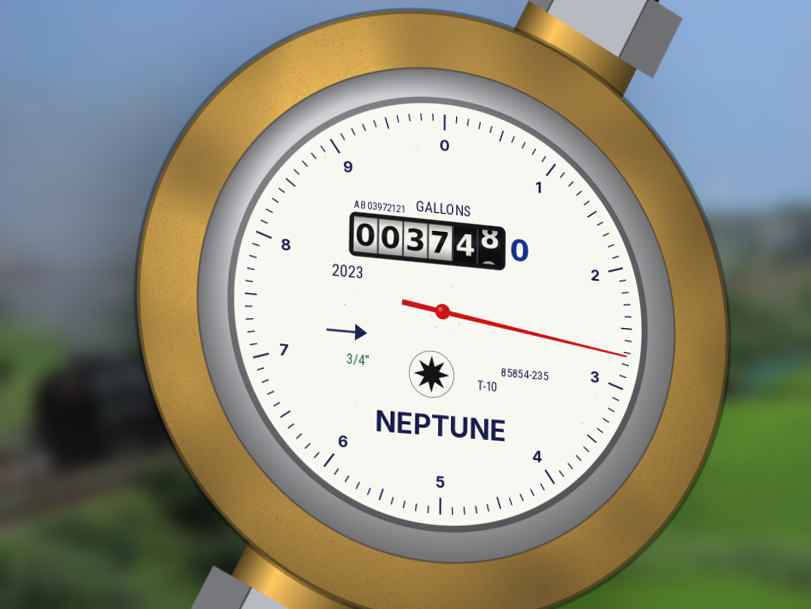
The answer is 37482.7 gal
